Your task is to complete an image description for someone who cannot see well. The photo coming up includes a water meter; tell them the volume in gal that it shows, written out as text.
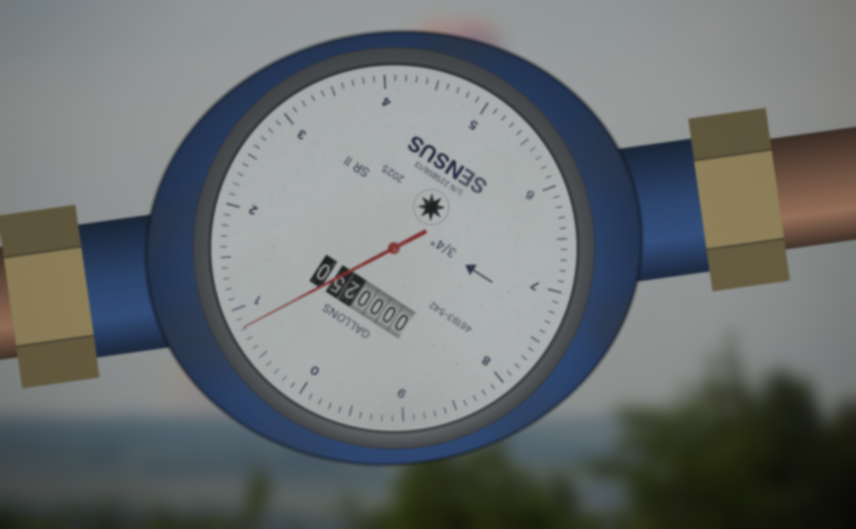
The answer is 250.8 gal
